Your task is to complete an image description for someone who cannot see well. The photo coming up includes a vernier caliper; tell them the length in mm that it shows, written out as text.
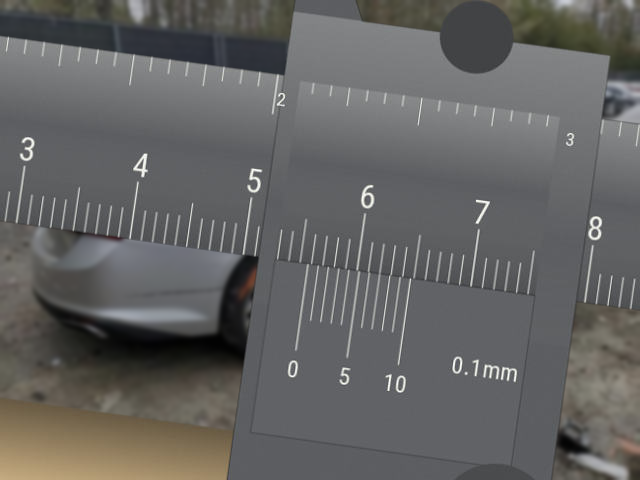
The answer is 55.7 mm
